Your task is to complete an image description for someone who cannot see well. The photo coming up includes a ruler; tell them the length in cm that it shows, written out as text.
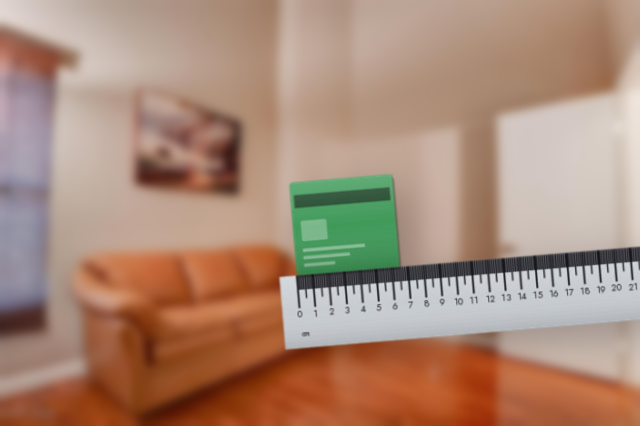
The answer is 6.5 cm
